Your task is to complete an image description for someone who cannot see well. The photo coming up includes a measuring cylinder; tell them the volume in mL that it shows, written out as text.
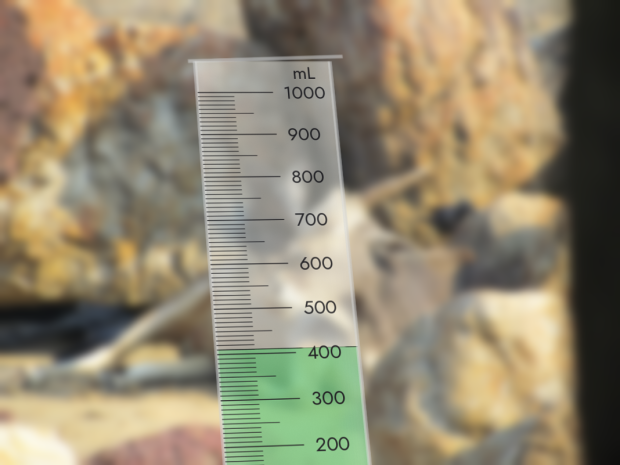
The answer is 410 mL
